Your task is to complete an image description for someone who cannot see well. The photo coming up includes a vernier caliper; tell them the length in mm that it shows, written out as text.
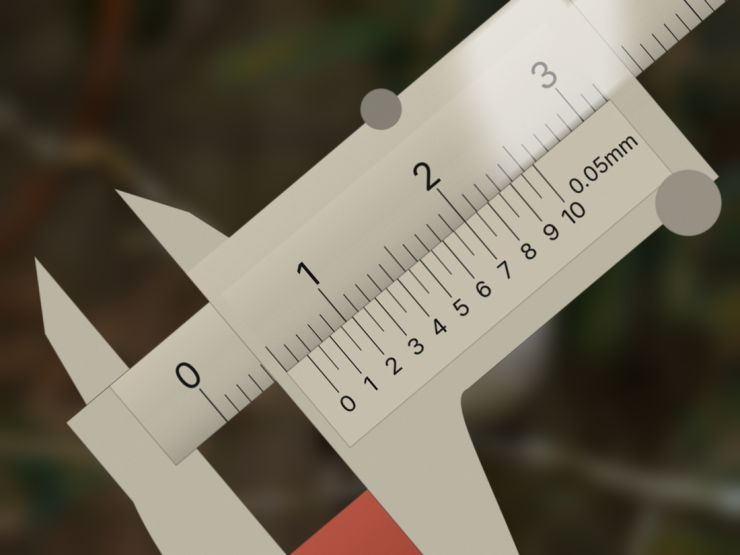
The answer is 6.7 mm
